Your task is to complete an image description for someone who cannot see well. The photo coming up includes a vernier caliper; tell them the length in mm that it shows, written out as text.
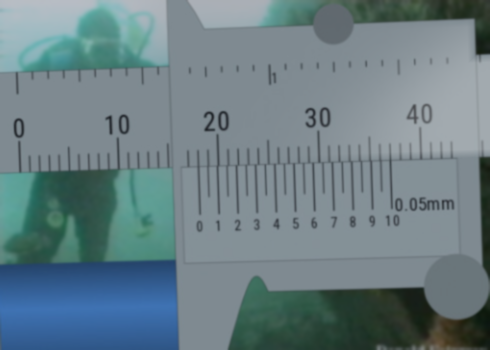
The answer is 18.0 mm
